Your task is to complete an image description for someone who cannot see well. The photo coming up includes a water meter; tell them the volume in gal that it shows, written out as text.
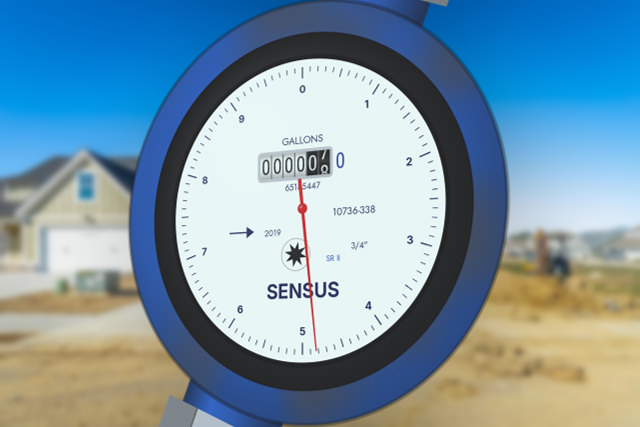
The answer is 74.8 gal
